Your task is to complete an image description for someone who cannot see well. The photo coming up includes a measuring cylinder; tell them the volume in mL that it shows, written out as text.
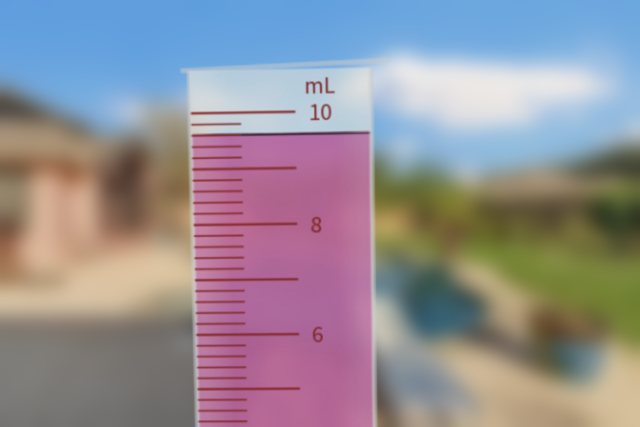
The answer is 9.6 mL
